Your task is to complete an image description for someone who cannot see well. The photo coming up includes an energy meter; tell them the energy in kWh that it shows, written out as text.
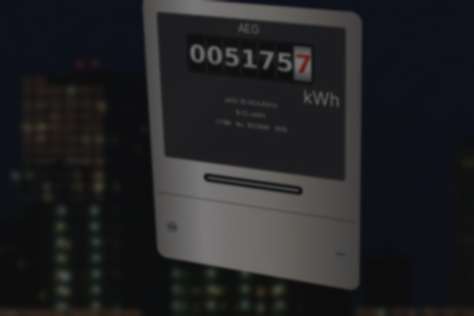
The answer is 5175.7 kWh
